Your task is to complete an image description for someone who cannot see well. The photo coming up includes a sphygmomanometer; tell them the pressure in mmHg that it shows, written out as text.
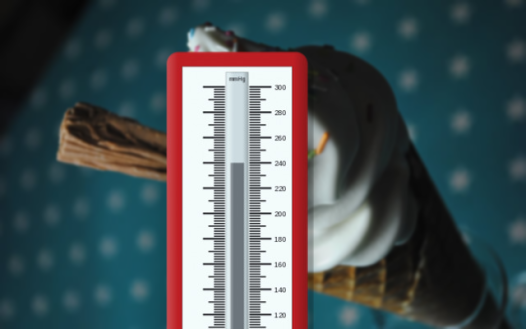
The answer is 240 mmHg
